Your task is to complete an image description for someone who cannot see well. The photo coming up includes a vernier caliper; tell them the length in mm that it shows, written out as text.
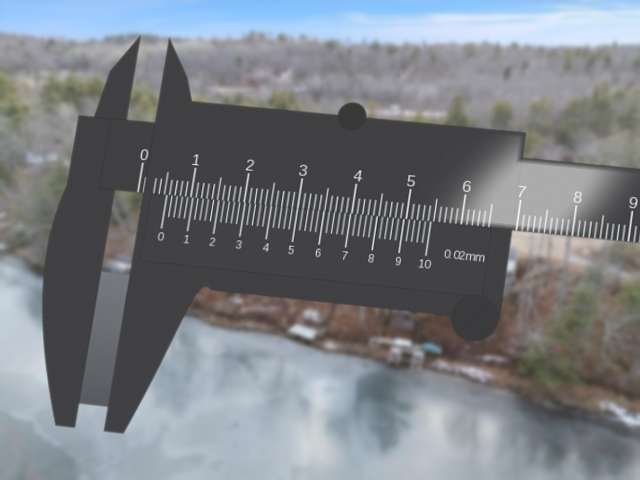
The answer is 5.5 mm
